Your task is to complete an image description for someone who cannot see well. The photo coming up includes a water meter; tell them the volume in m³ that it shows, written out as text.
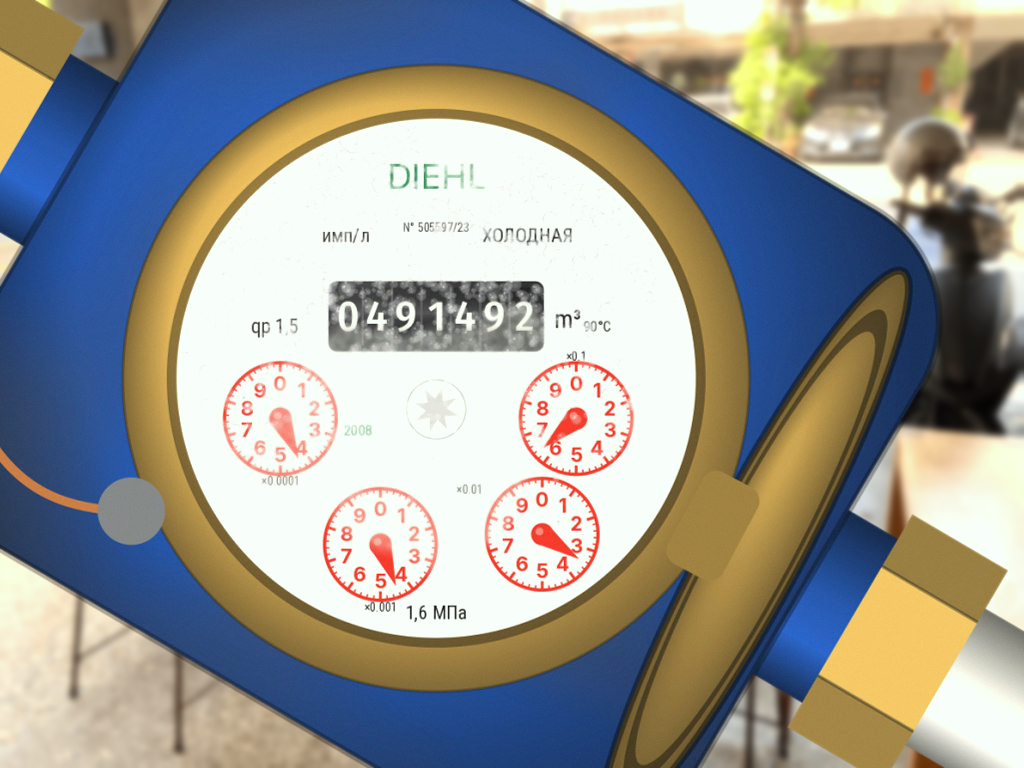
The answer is 491492.6344 m³
